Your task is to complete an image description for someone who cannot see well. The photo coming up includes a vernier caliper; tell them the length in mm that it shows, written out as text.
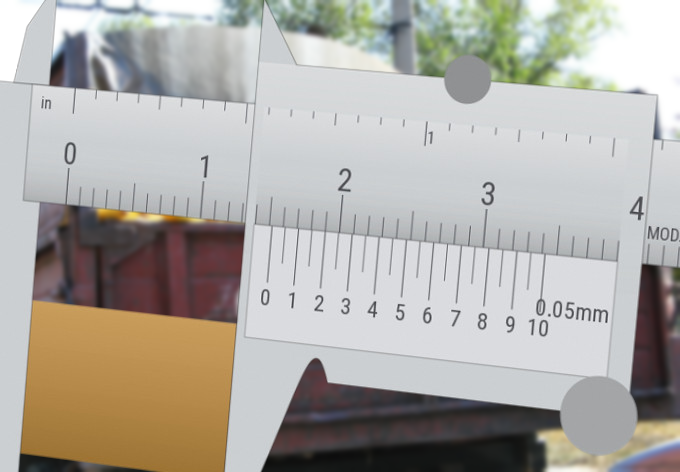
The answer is 15.2 mm
